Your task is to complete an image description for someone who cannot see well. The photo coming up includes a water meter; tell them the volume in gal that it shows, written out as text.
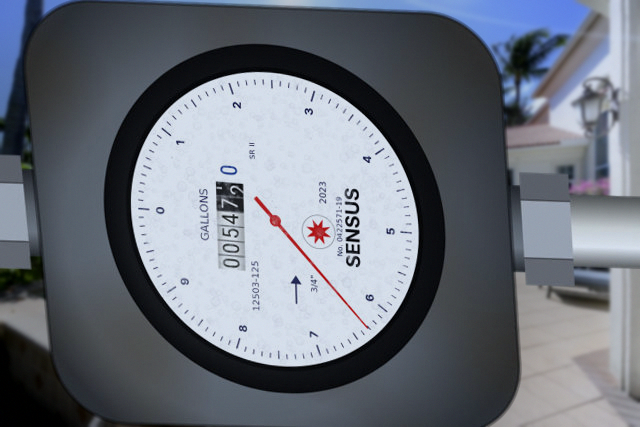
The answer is 54716.3 gal
